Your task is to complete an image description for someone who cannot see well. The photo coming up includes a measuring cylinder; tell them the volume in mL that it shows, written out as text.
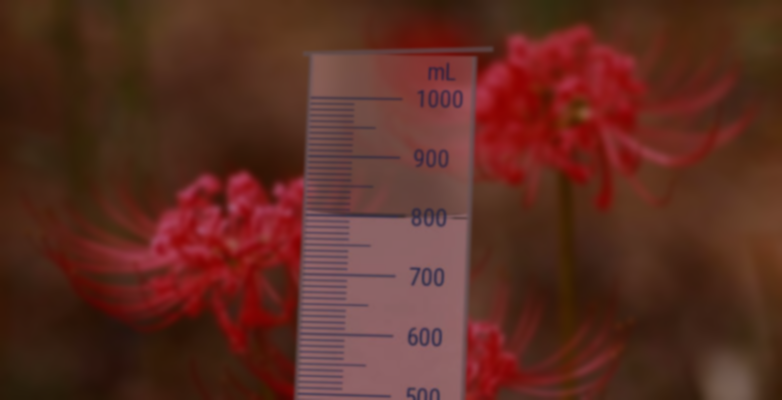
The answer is 800 mL
